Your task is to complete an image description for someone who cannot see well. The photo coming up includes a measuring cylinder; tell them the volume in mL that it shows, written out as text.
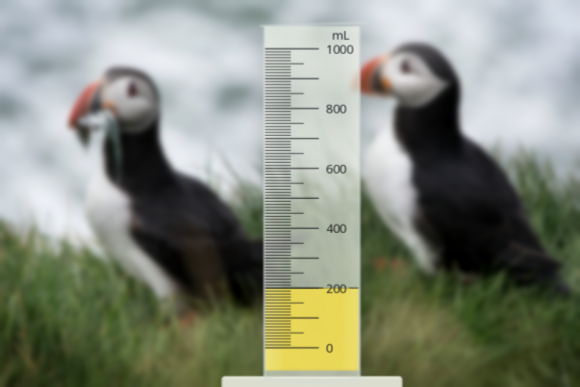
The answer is 200 mL
